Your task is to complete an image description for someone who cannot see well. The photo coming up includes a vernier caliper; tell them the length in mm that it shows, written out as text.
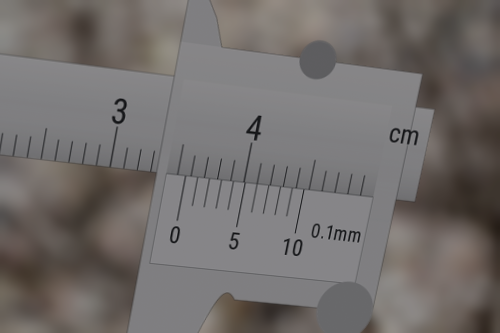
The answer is 35.6 mm
